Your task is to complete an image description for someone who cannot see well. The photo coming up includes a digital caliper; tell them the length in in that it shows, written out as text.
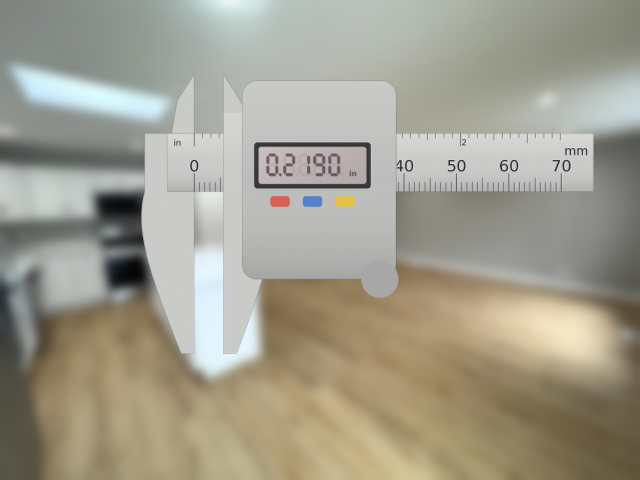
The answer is 0.2190 in
